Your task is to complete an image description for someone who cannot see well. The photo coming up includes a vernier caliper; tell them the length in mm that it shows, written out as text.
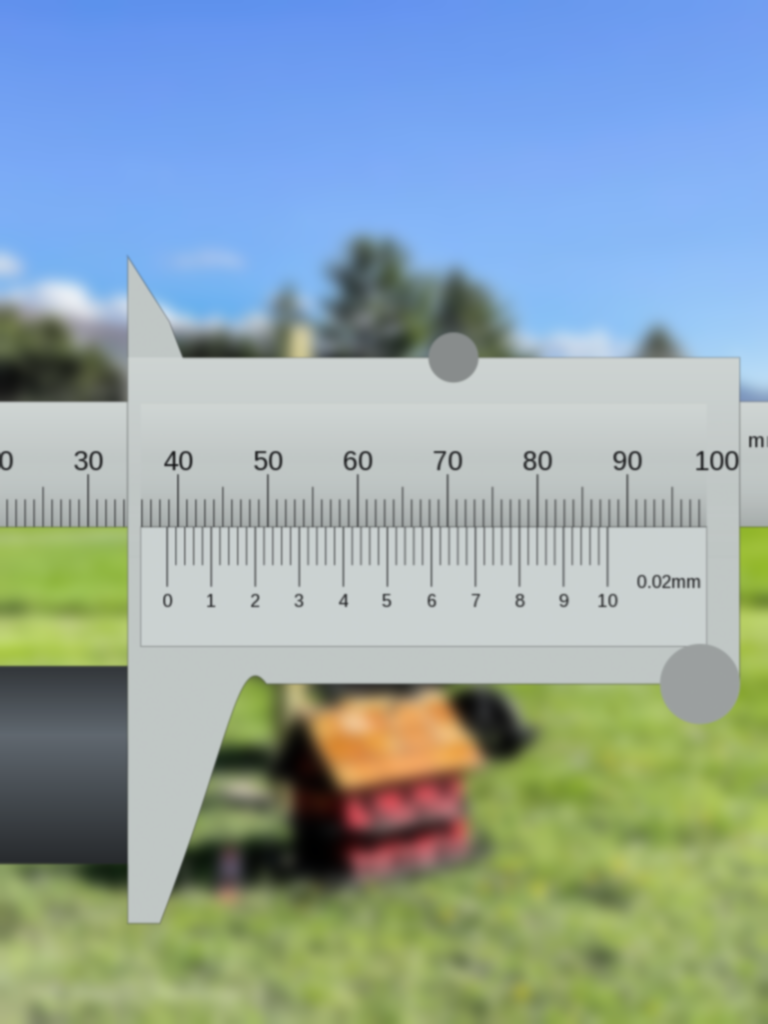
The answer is 38.8 mm
